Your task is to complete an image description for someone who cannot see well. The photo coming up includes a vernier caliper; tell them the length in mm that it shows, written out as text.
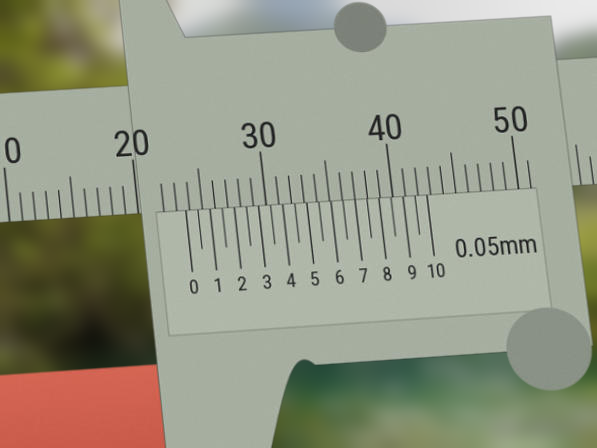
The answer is 23.7 mm
